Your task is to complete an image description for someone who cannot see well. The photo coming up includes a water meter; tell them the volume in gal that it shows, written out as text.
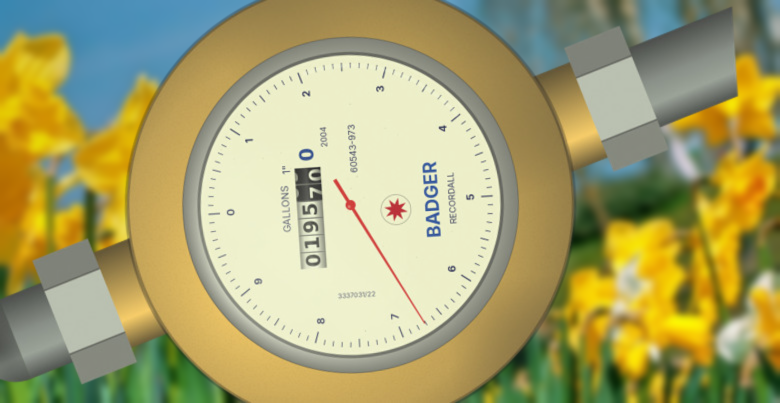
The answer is 195696.7 gal
